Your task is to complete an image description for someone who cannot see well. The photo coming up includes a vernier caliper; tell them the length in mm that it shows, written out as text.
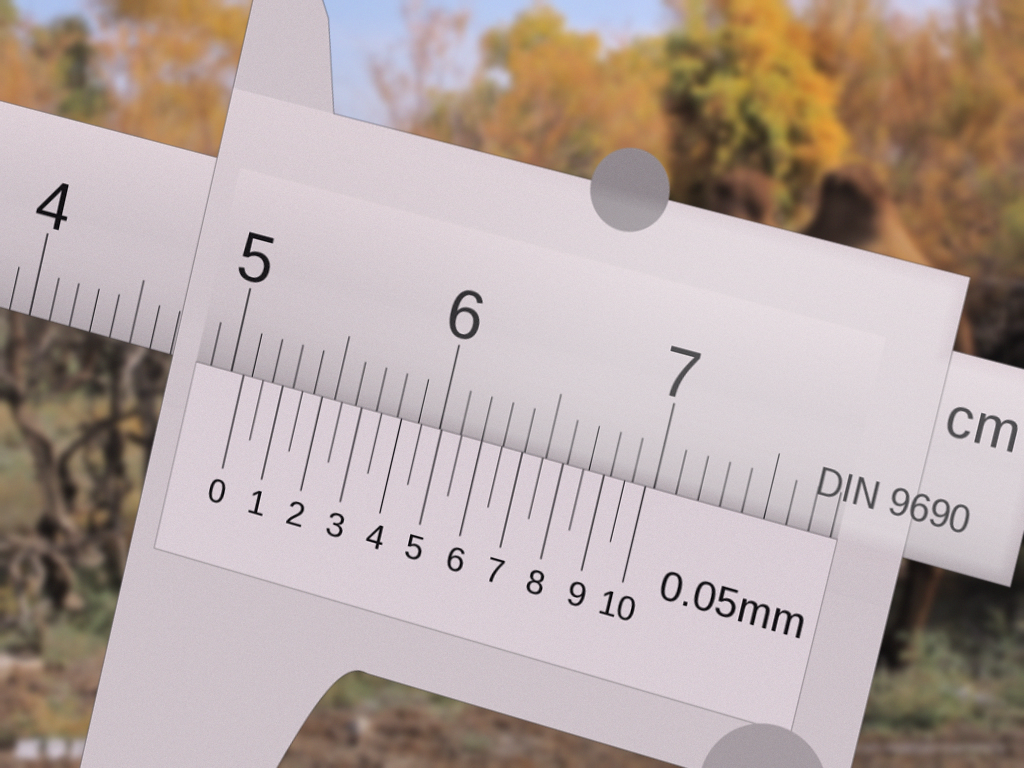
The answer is 50.6 mm
